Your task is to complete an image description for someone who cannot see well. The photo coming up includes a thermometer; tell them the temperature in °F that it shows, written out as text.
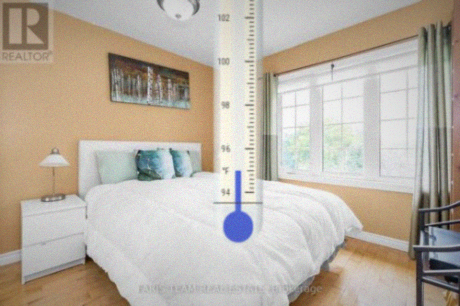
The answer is 95 °F
